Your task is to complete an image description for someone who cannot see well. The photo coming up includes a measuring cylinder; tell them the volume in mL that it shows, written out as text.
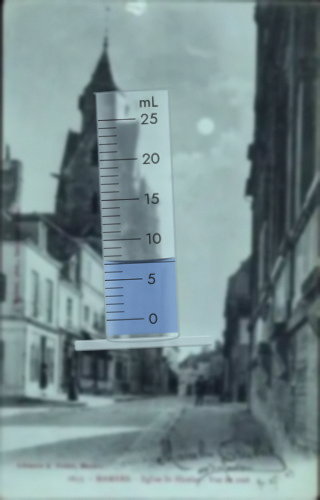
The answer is 7 mL
